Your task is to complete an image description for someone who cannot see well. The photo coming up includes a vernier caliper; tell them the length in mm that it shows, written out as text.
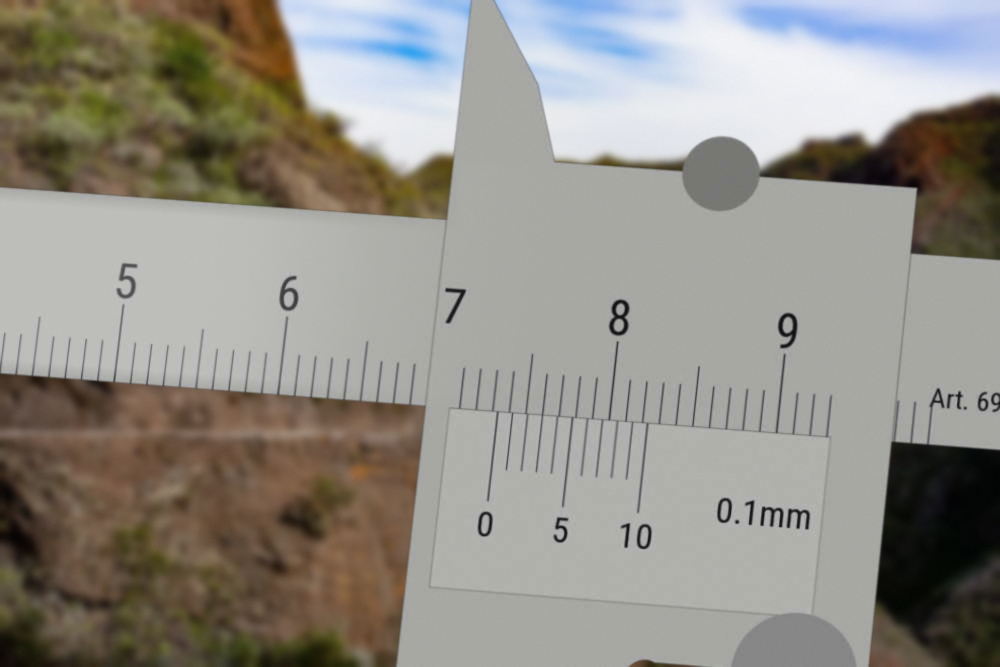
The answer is 73.3 mm
